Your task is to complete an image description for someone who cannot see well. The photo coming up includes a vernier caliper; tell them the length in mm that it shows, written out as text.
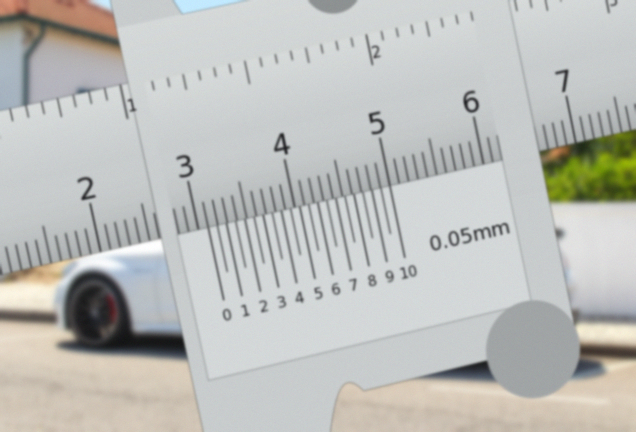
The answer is 31.0 mm
